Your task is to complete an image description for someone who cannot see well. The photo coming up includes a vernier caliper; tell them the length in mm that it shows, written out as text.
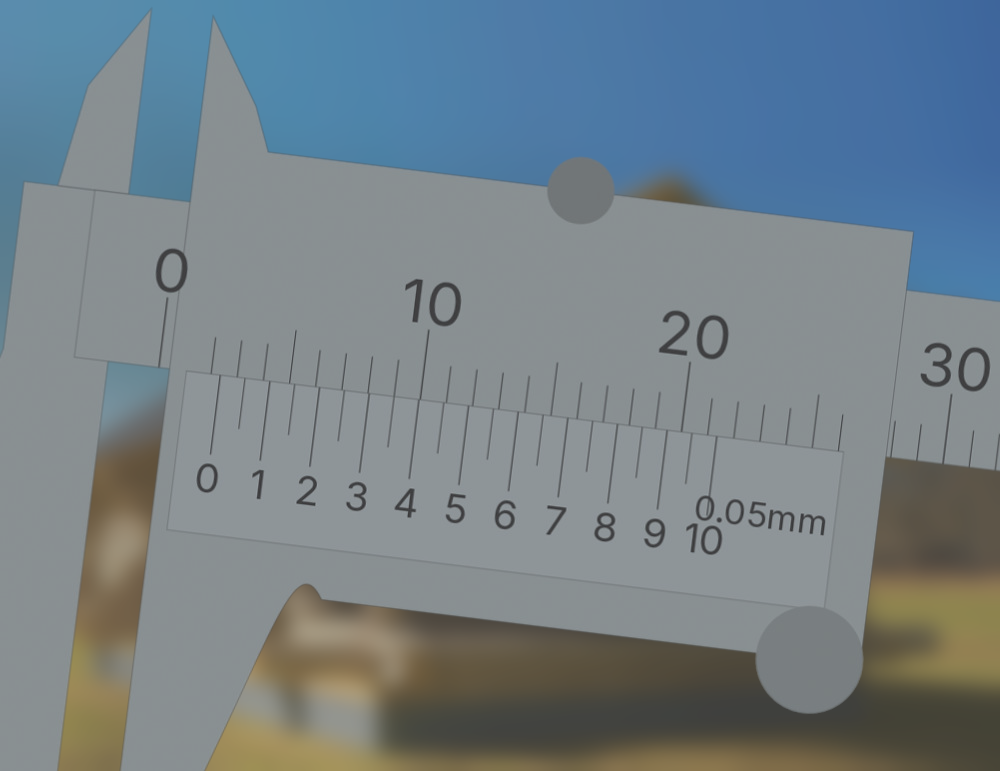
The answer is 2.35 mm
